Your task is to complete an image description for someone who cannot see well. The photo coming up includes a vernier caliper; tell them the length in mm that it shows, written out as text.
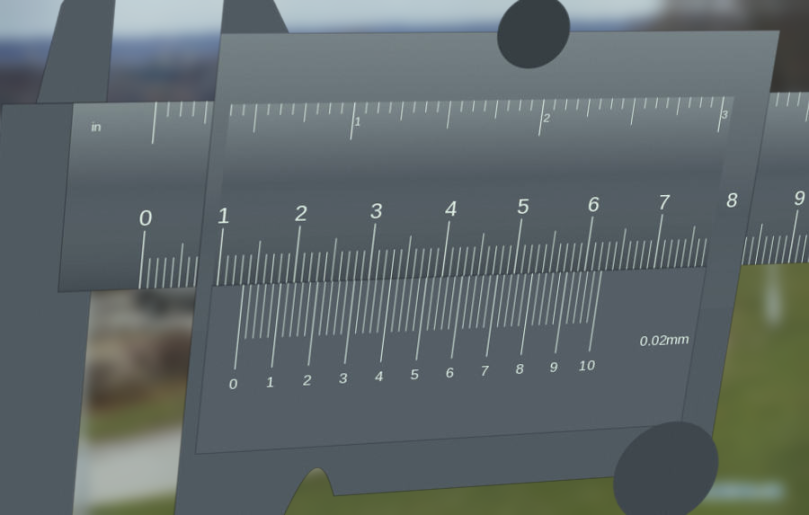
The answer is 13.4 mm
